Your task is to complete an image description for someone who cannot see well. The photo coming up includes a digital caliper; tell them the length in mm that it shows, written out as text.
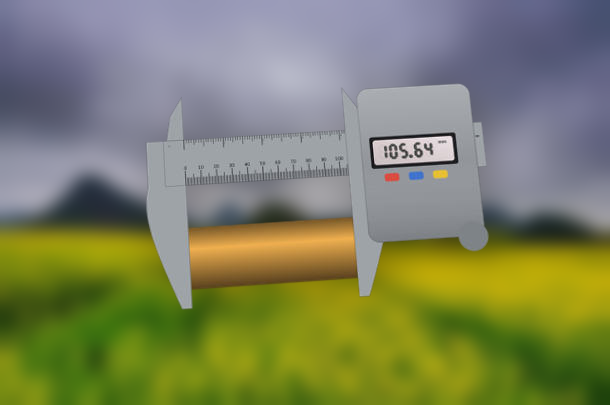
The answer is 105.64 mm
